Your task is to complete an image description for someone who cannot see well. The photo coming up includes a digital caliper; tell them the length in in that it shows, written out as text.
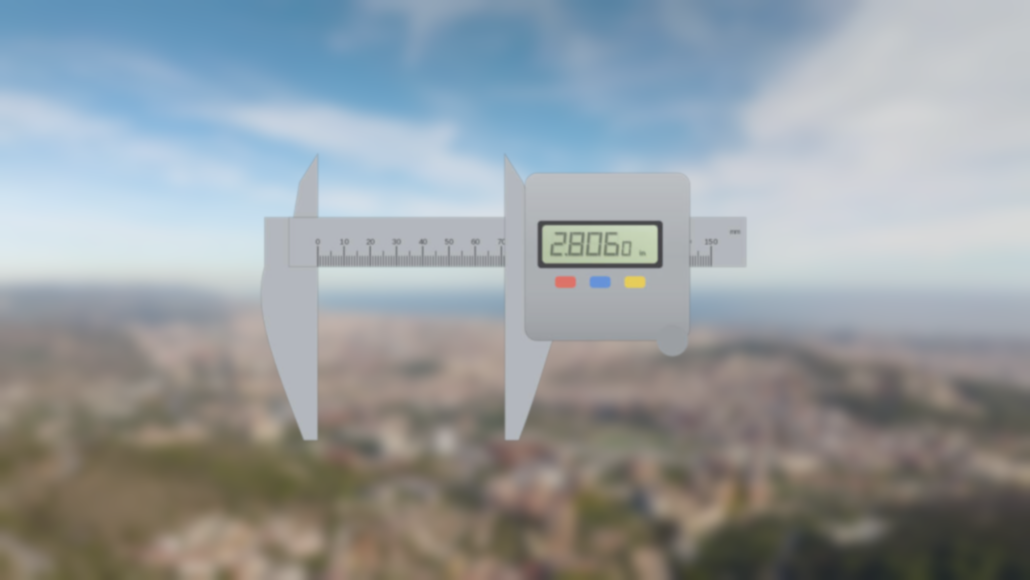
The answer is 2.8060 in
